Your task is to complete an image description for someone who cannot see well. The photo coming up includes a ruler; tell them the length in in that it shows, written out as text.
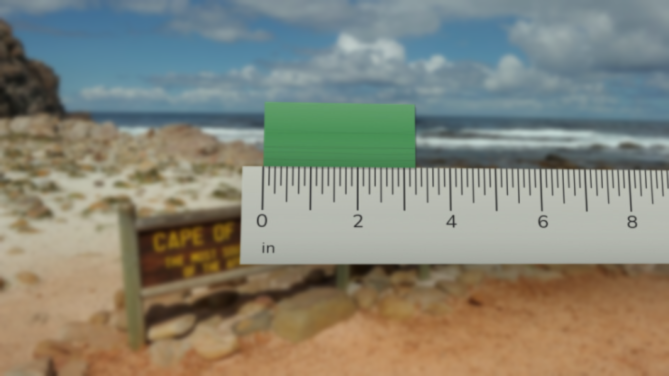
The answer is 3.25 in
